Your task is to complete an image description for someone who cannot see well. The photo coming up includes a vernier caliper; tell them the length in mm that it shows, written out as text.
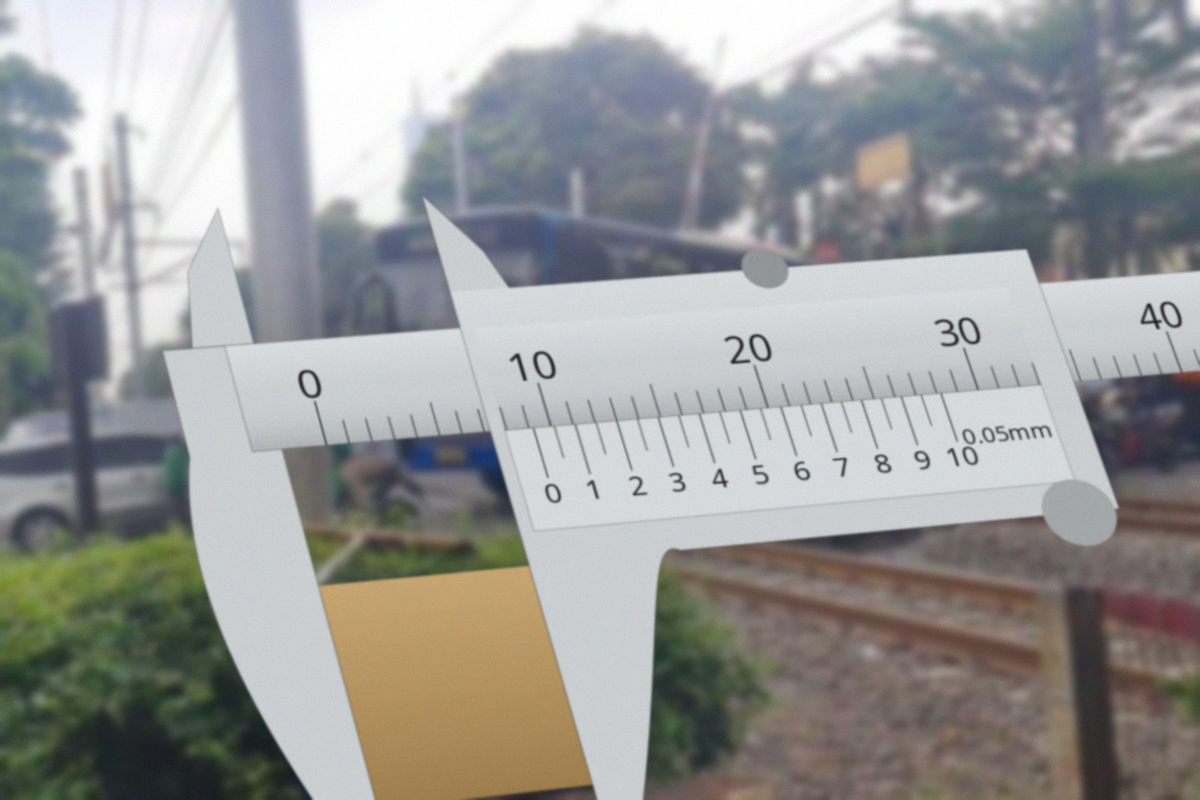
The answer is 9.2 mm
